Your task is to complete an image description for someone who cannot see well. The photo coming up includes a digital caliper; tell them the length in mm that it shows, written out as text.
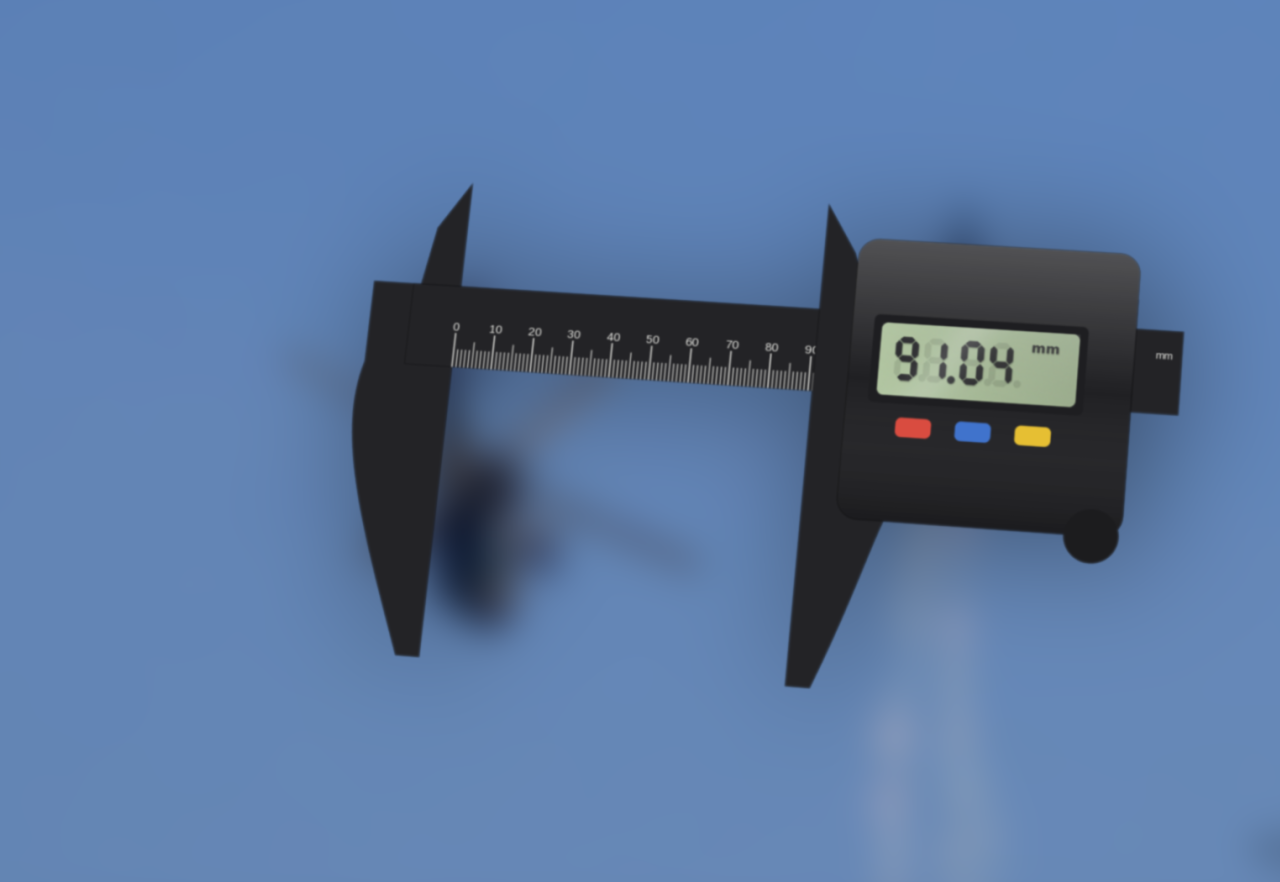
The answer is 91.04 mm
